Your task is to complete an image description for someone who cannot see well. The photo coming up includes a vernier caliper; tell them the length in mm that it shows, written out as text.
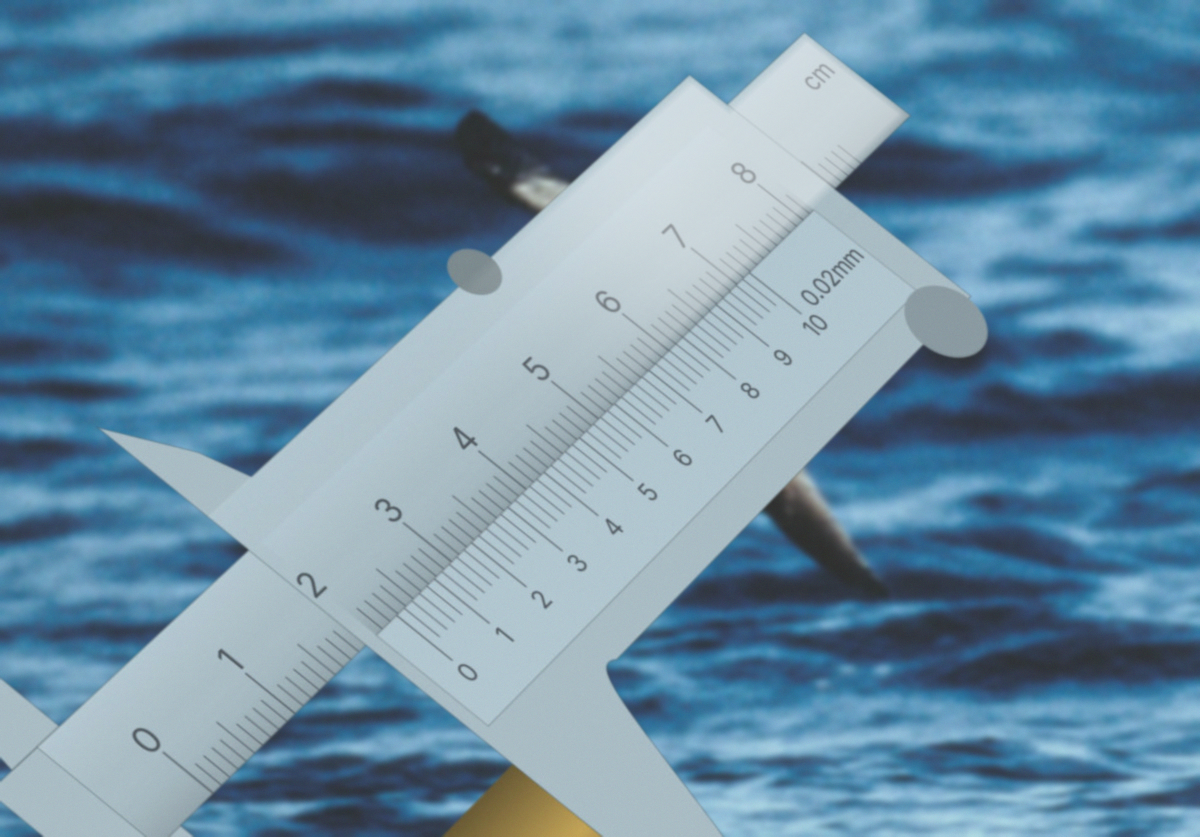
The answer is 22.8 mm
